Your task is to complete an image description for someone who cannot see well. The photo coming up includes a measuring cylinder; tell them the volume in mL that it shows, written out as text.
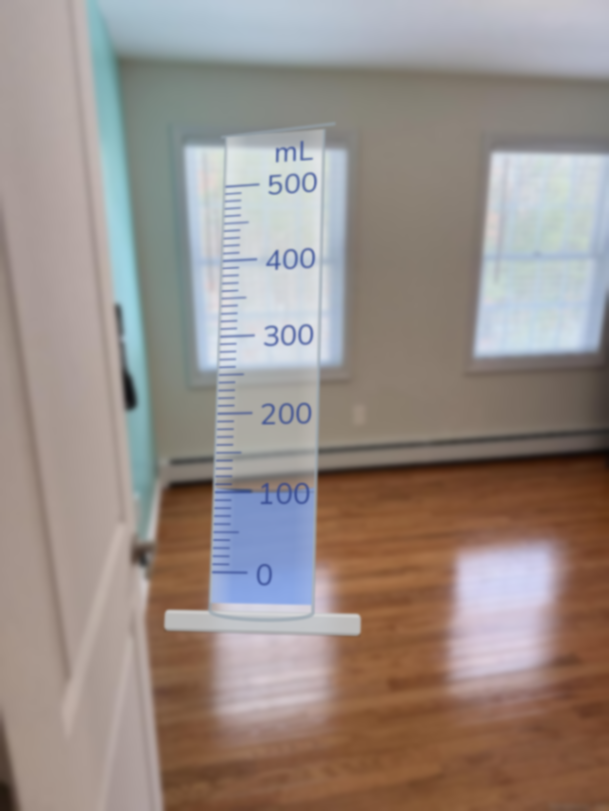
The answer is 100 mL
